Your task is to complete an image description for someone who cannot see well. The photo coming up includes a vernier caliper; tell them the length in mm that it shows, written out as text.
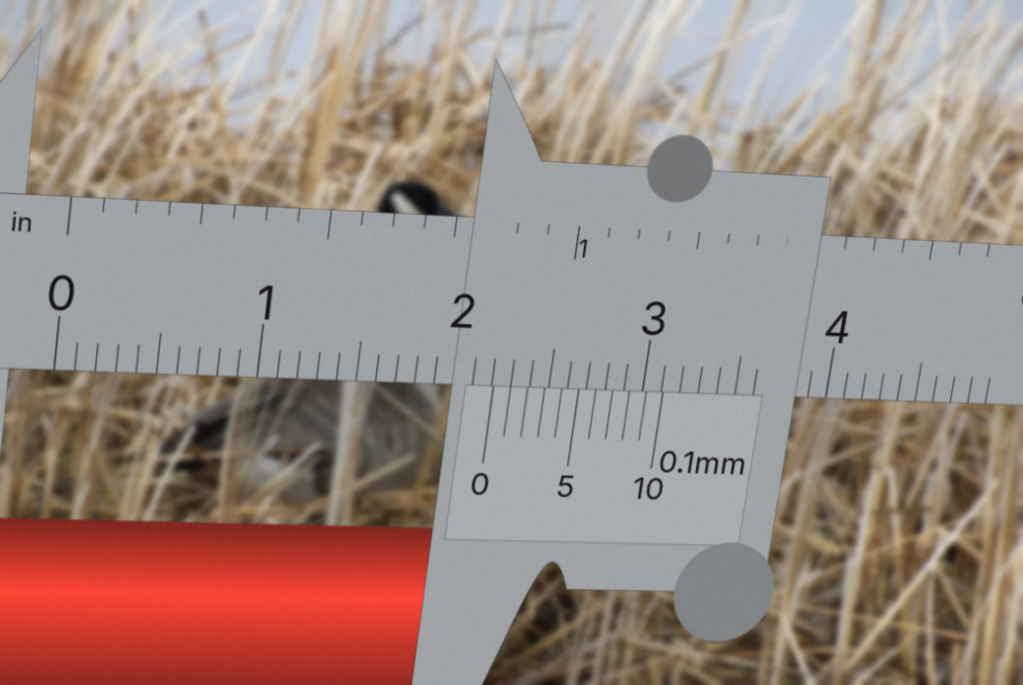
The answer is 22.1 mm
